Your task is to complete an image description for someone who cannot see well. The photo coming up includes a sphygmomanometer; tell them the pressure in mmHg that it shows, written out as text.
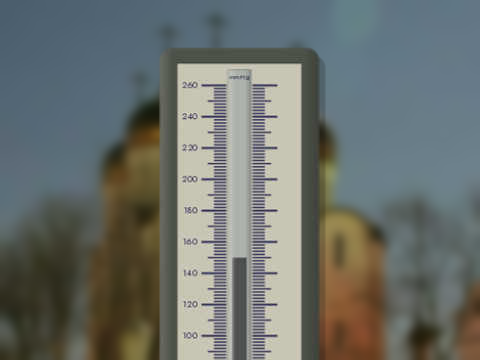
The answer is 150 mmHg
